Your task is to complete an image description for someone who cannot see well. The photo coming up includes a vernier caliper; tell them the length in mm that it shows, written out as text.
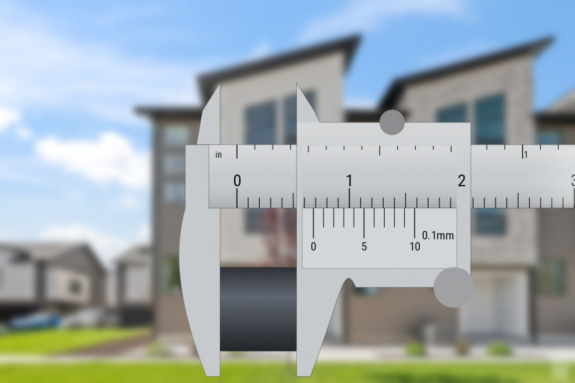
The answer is 6.8 mm
